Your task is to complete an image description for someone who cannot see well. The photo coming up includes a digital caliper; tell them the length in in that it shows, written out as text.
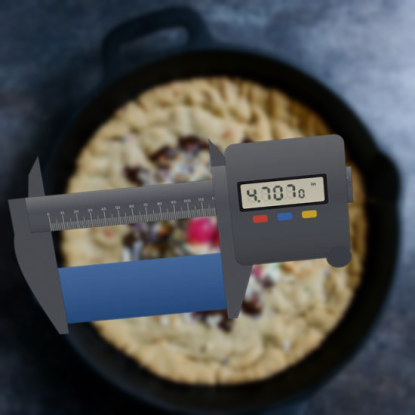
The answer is 4.7070 in
